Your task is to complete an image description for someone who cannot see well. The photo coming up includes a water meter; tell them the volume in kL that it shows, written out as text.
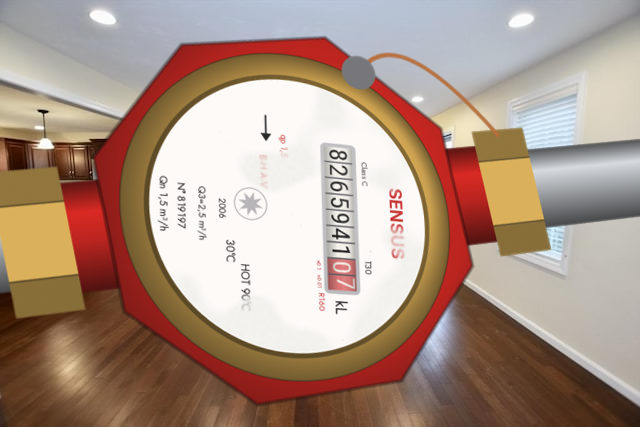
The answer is 8265941.07 kL
